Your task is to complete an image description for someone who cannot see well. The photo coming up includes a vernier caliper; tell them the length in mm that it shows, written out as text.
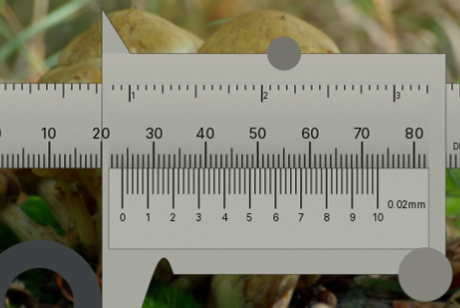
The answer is 24.0 mm
